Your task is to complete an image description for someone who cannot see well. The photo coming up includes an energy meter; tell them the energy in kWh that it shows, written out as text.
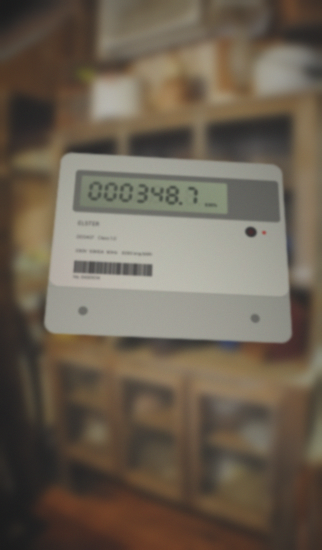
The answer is 348.7 kWh
